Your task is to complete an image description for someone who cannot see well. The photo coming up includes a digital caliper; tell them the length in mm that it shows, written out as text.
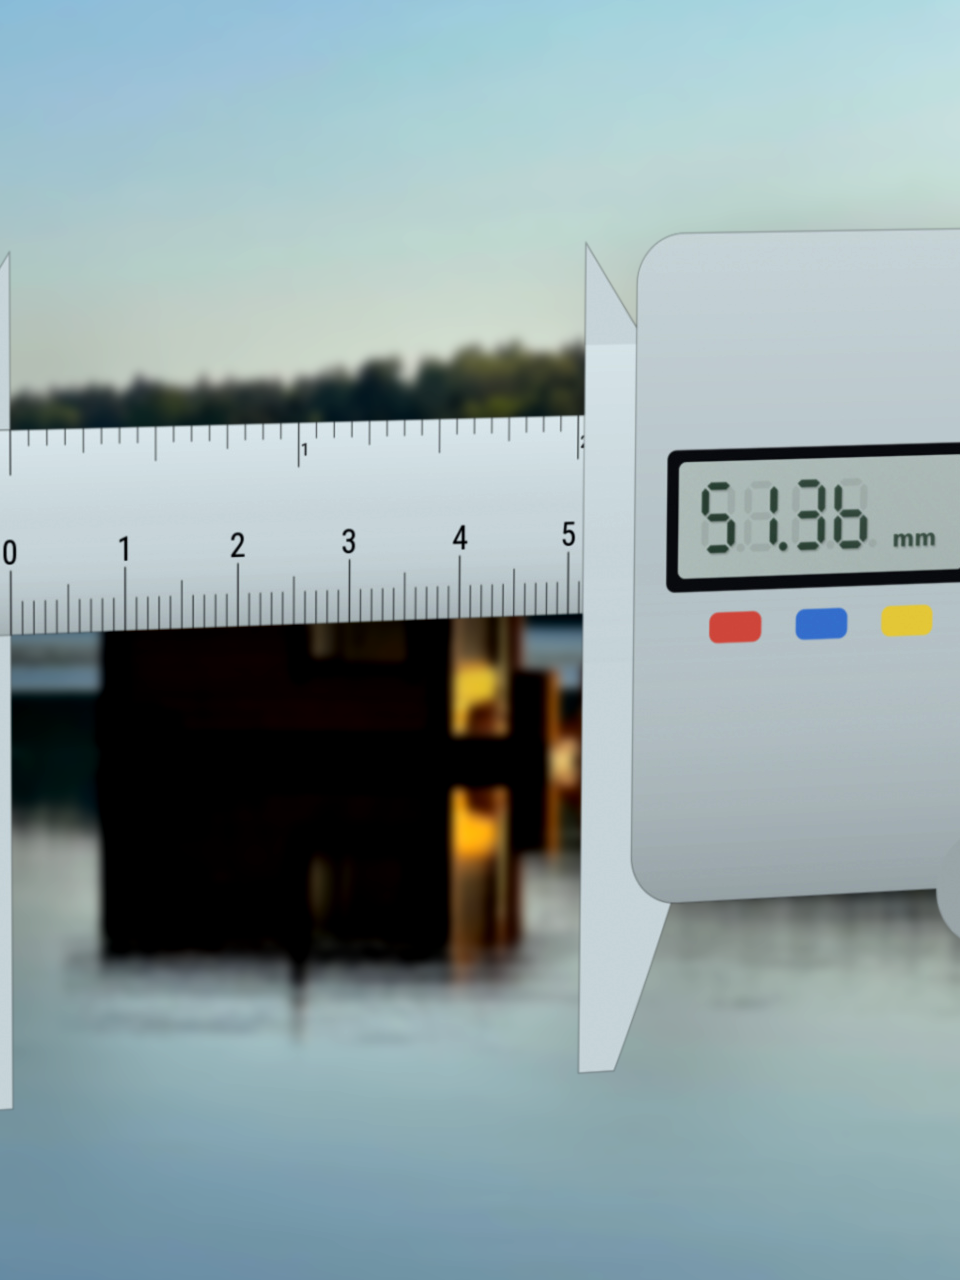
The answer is 51.36 mm
